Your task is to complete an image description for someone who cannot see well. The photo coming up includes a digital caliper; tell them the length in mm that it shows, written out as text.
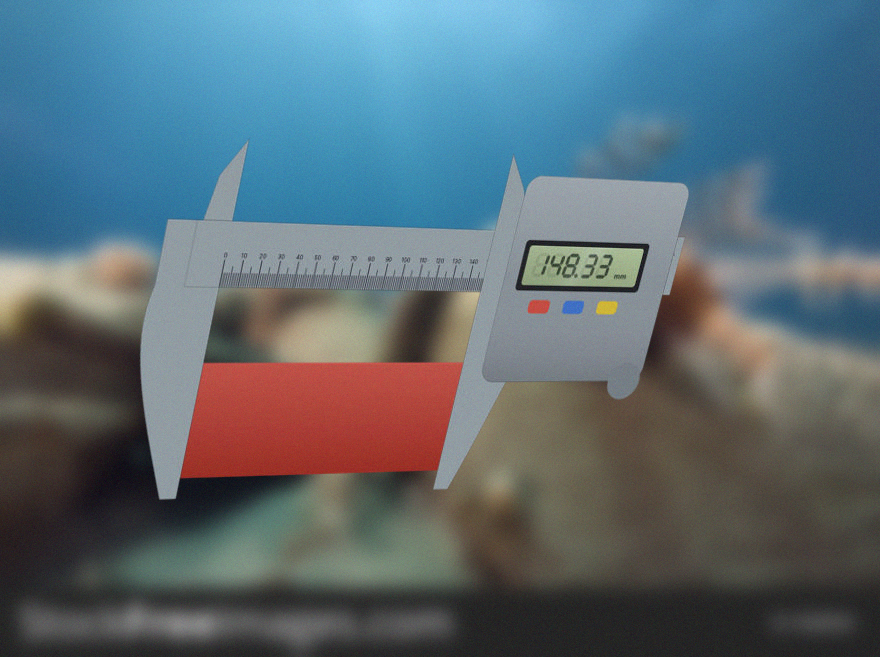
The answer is 148.33 mm
